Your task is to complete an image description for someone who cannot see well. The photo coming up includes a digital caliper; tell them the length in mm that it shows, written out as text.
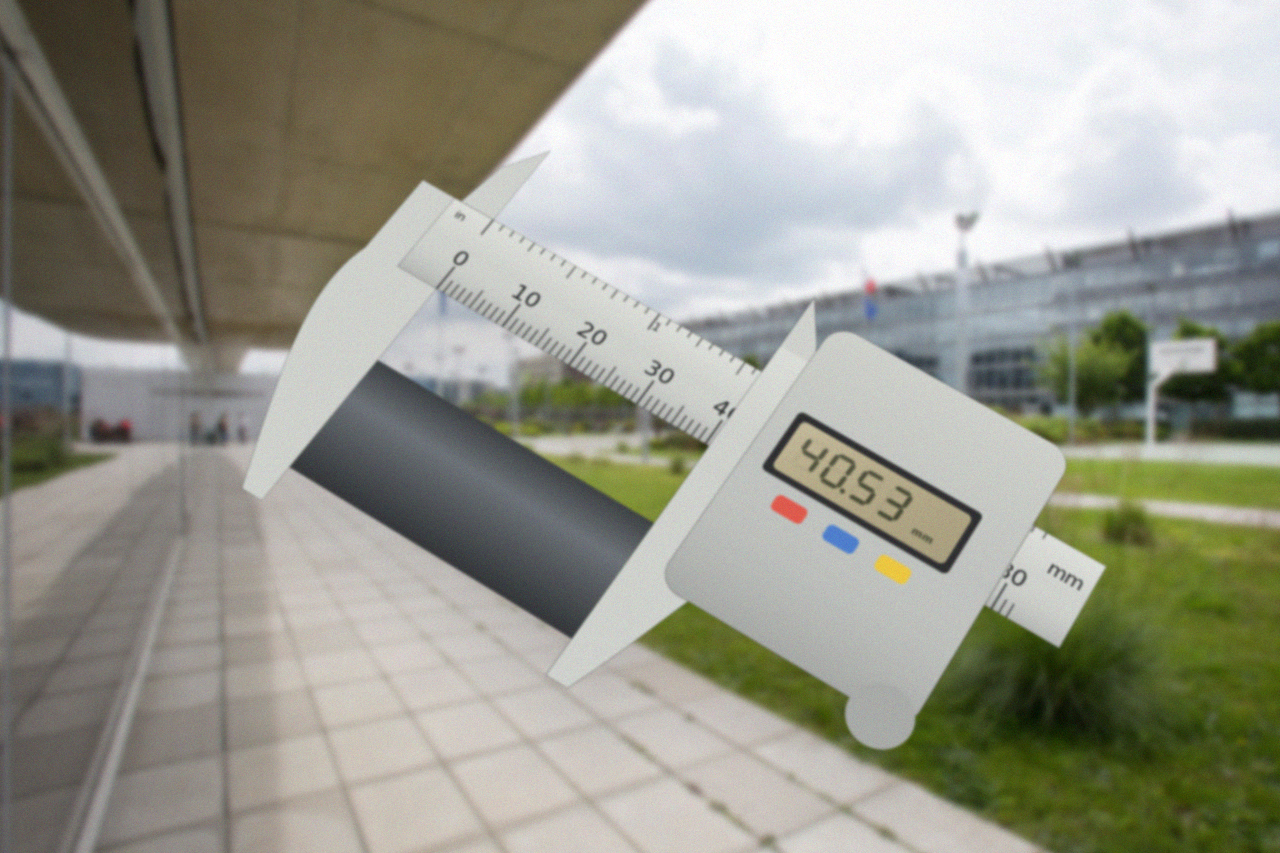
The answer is 40.53 mm
